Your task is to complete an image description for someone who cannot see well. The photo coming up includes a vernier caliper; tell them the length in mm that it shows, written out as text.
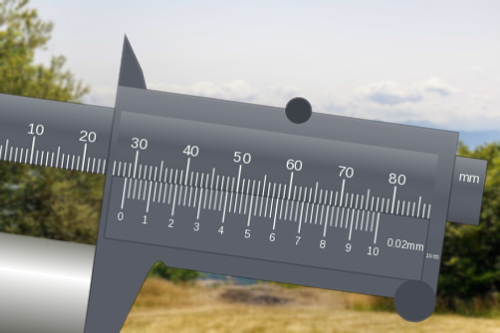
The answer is 28.5 mm
